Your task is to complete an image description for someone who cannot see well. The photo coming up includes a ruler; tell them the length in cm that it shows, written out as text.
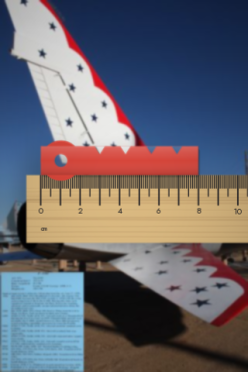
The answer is 8 cm
